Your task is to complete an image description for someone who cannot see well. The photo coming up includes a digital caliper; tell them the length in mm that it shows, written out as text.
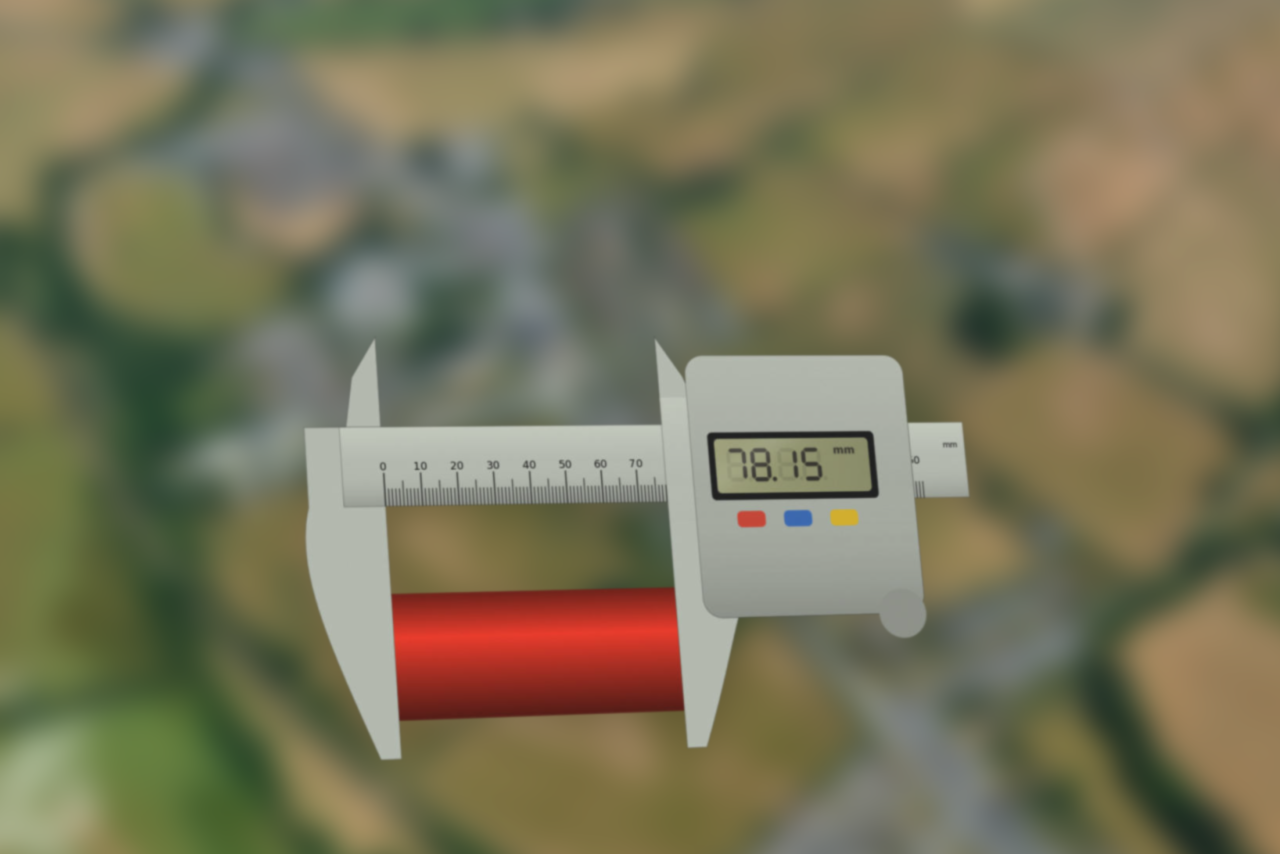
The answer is 78.15 mm
